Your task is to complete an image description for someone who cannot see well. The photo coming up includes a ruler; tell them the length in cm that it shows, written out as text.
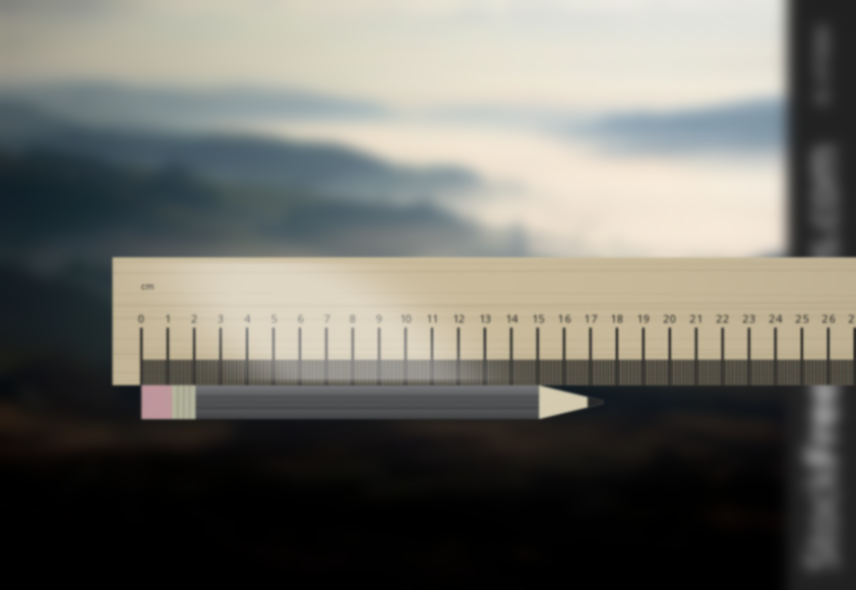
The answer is 17.5 cm
